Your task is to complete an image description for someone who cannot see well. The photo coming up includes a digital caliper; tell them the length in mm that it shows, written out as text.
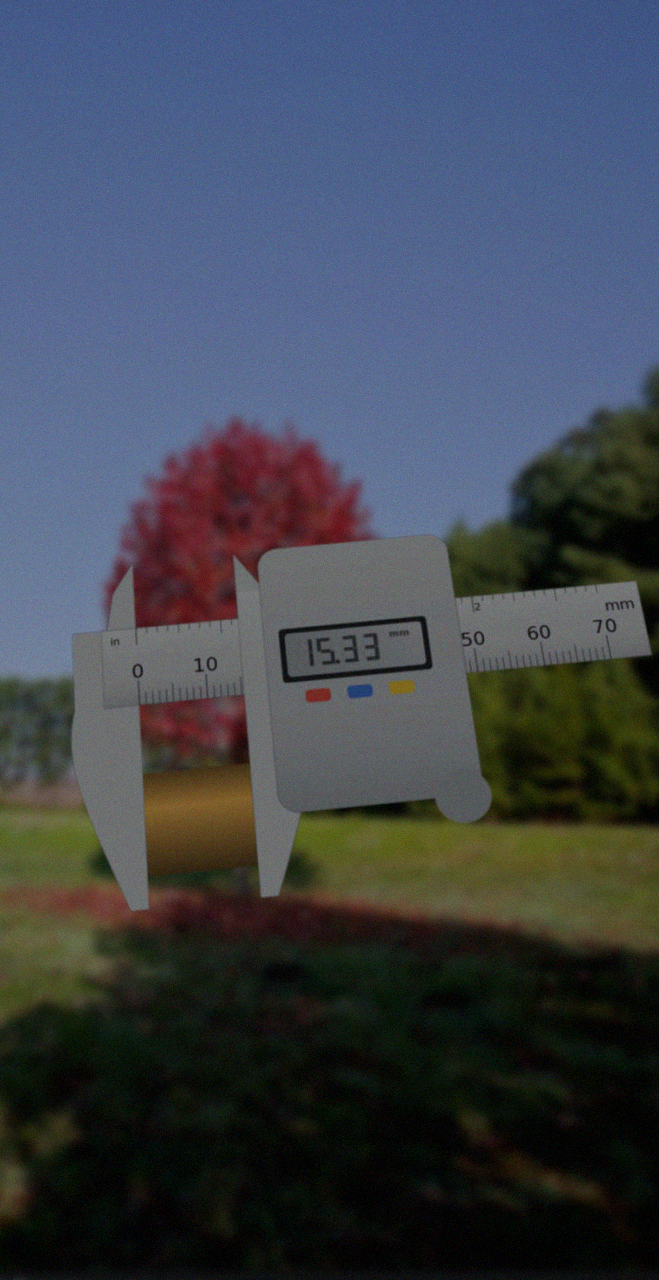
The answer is 15.33 mm
